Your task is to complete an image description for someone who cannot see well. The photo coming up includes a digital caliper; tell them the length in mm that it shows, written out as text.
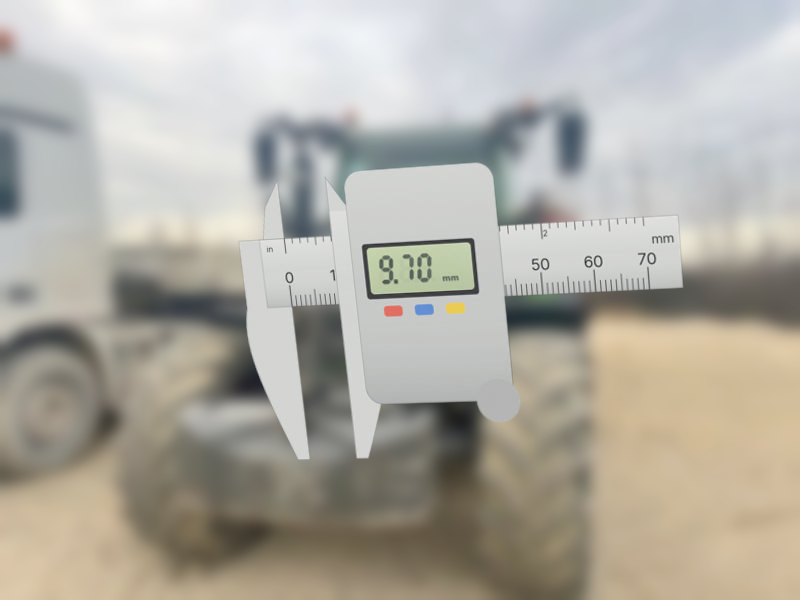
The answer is 9.70 mm
